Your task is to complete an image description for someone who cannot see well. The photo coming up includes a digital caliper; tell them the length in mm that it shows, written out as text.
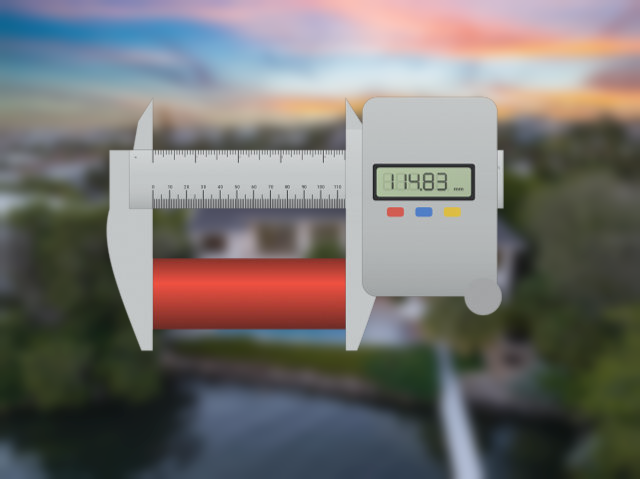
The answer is 114.83 mm
